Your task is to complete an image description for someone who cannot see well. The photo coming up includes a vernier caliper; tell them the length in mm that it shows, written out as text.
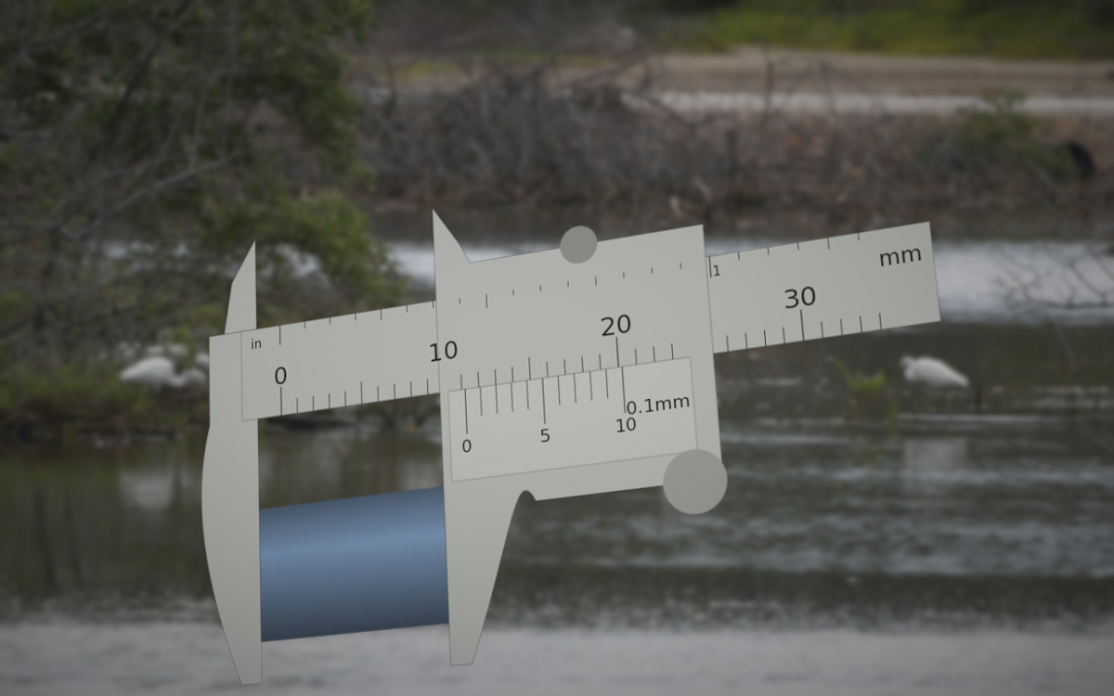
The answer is 11.2 mm
